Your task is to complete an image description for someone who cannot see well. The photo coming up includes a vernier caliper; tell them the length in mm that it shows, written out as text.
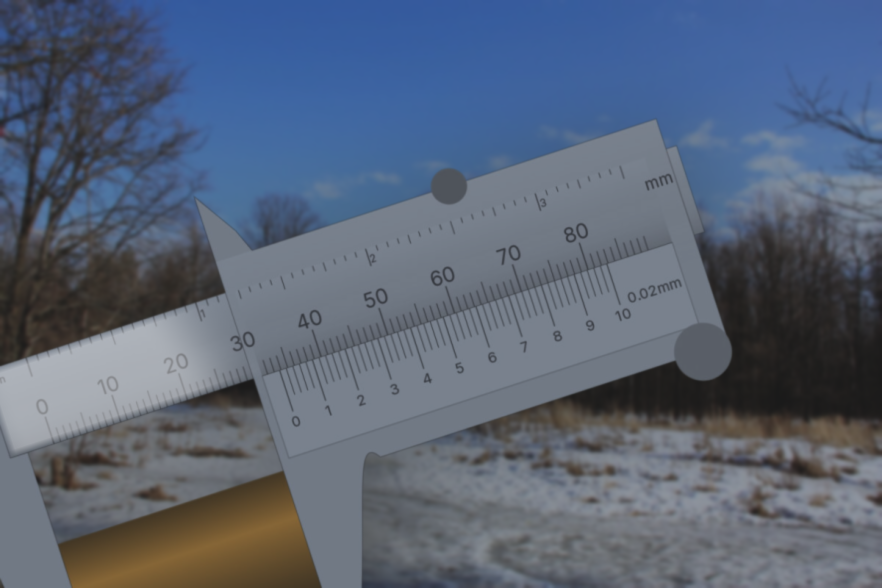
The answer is 33.8 mm
